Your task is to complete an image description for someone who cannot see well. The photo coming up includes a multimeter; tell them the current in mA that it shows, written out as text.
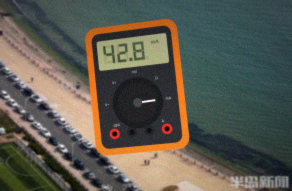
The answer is 42.8 mA
